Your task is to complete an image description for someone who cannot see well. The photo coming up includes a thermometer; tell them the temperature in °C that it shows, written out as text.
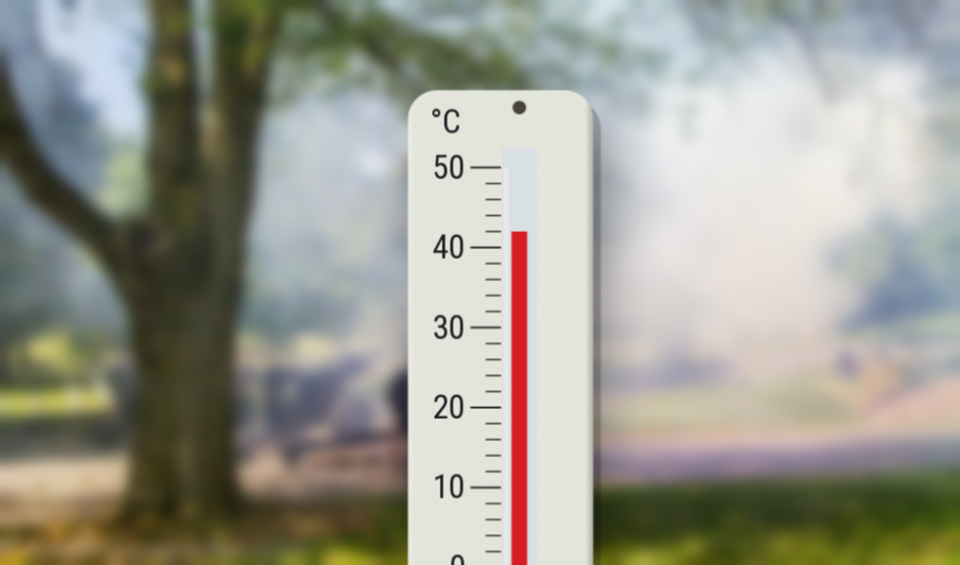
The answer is 42 °C
